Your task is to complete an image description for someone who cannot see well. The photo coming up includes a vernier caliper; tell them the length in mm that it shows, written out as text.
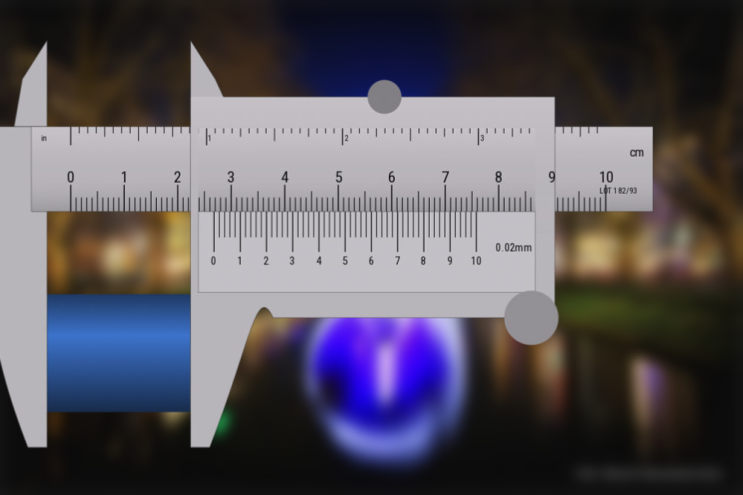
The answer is 26.8 mm
